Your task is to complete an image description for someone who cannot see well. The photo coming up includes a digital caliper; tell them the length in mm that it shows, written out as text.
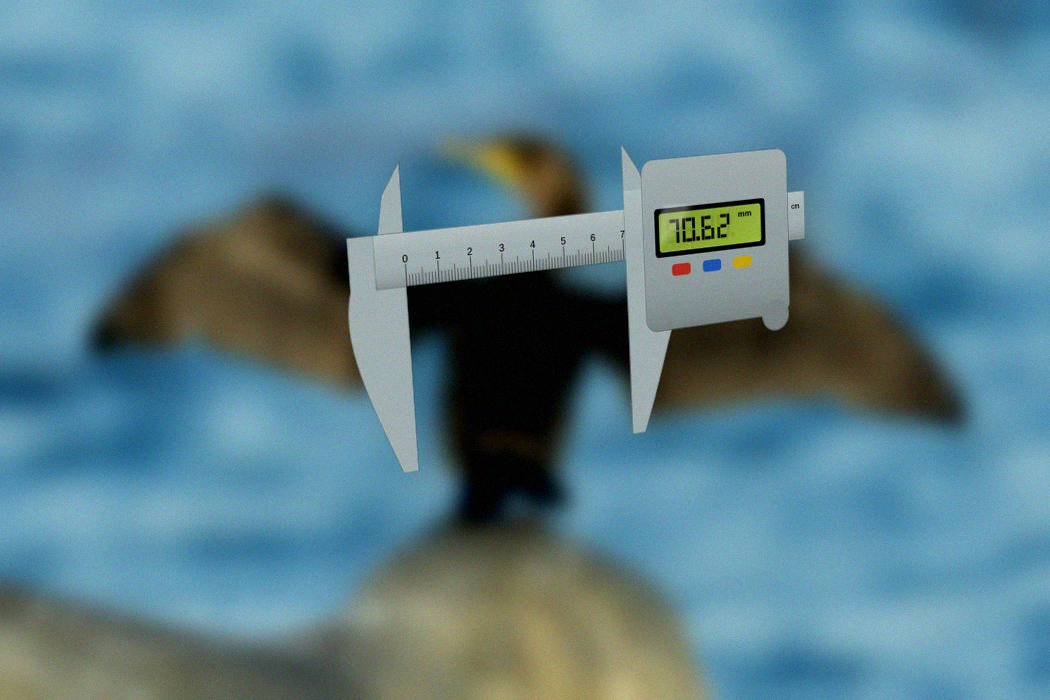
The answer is 70.62 mm
